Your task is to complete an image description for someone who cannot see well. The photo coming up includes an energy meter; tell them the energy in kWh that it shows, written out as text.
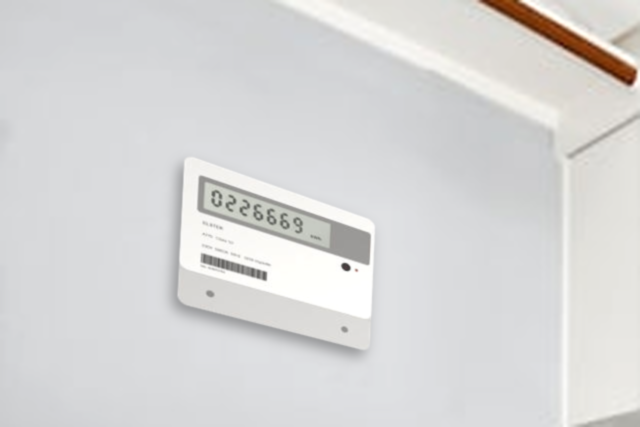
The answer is 226669 kWh
